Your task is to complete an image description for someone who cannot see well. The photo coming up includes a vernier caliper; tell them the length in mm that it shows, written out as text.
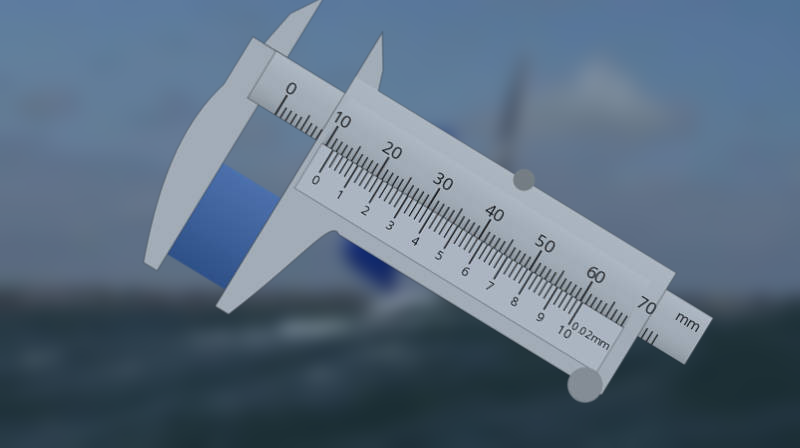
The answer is 11.4 mm
